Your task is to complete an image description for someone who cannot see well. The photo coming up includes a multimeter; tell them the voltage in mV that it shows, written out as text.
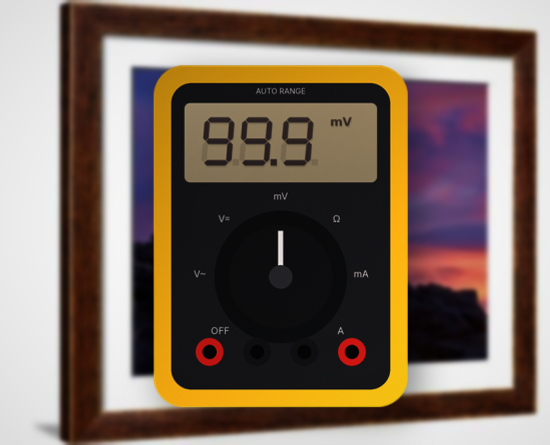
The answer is 99.9 mV
